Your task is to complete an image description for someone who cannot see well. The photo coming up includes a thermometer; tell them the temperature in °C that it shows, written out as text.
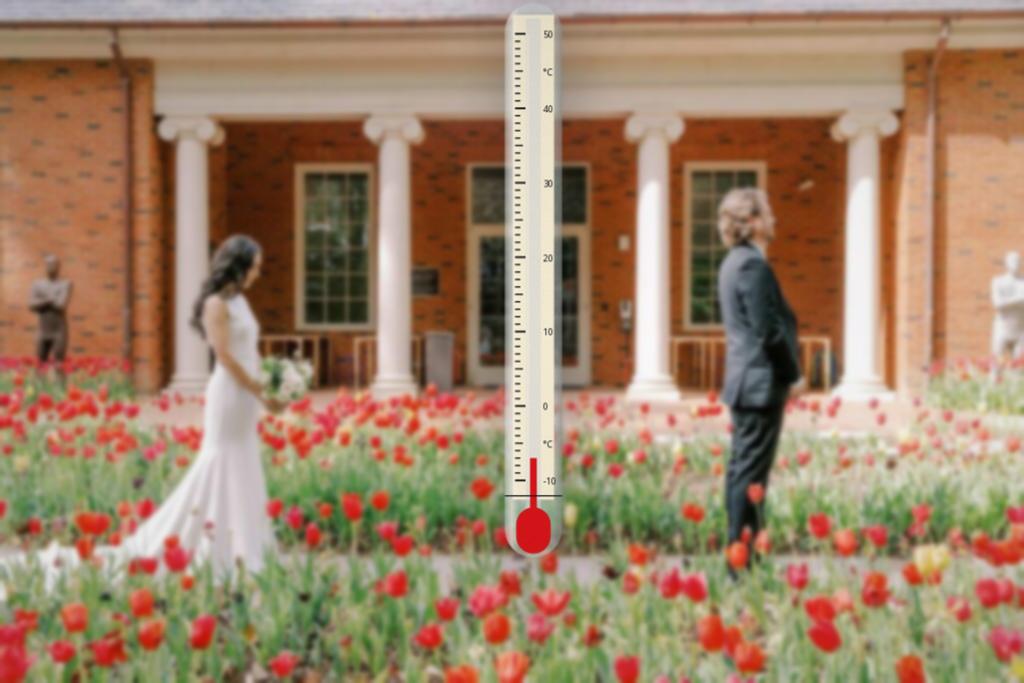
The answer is -7 °C
